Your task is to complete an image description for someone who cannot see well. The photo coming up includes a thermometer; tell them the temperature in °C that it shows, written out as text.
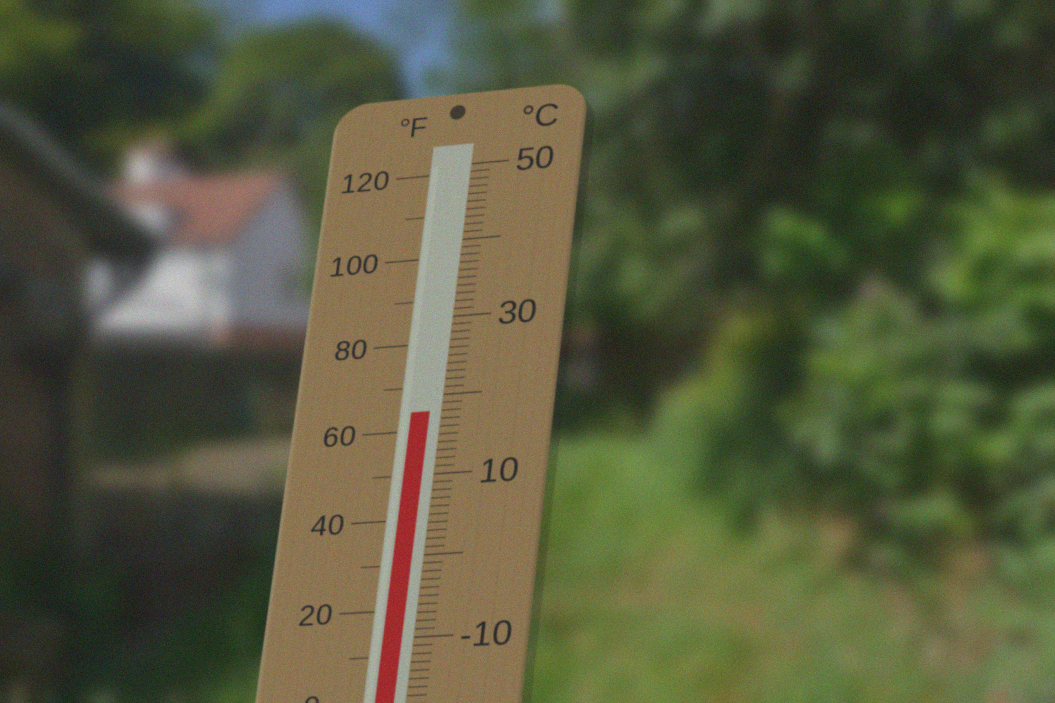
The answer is 18 °C
